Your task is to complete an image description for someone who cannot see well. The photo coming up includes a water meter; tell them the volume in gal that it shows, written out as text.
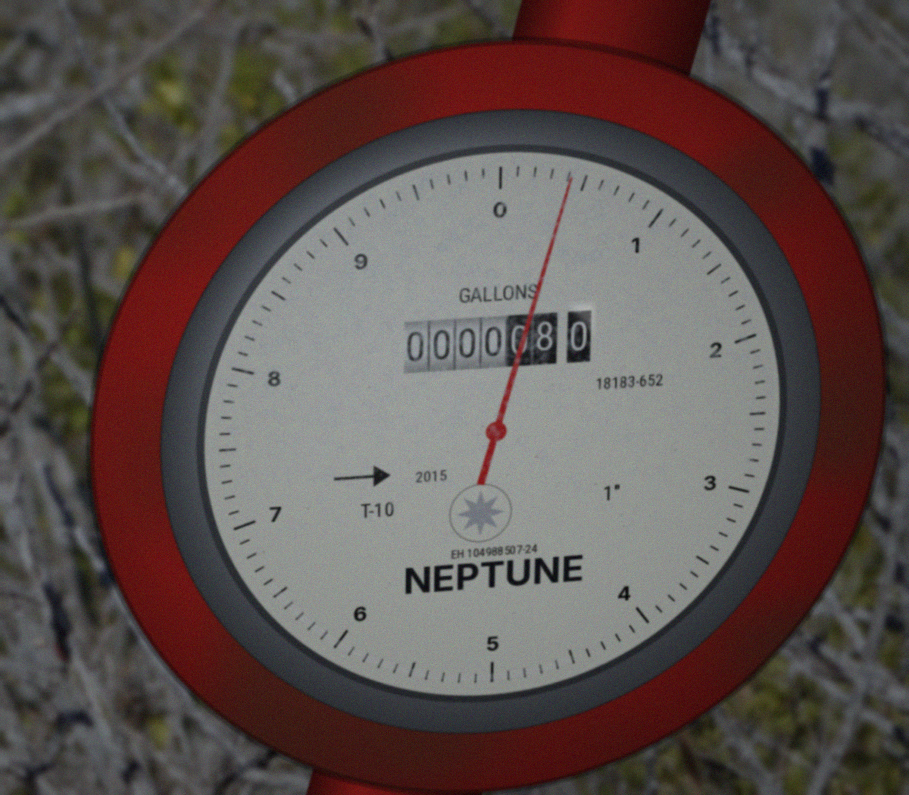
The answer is 80.4 gal
